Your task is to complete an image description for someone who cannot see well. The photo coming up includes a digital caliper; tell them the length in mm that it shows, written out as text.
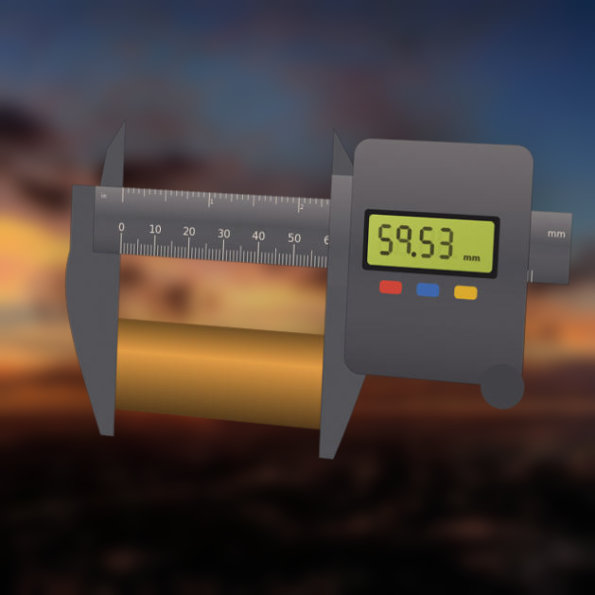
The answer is 59.53 mm
